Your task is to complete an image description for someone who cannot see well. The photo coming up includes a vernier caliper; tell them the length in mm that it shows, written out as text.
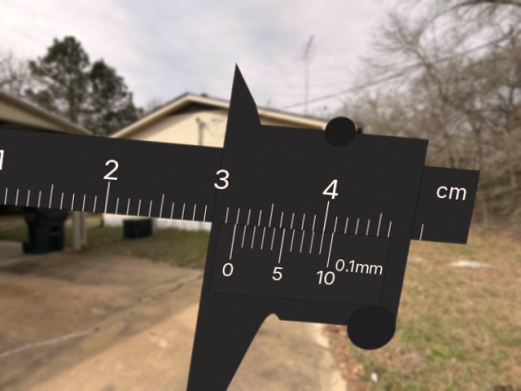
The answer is 31.9 mm
